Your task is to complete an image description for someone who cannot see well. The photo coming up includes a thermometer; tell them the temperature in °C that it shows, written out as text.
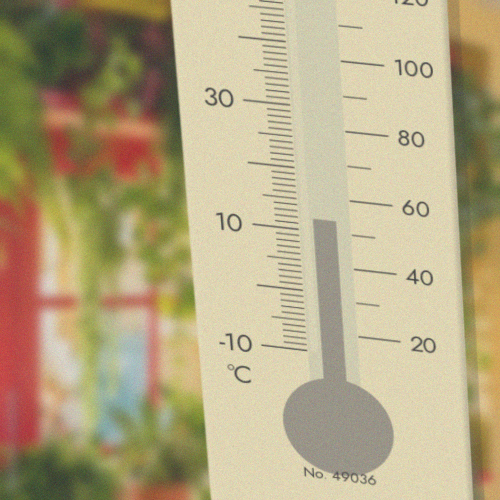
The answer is 12 °C
